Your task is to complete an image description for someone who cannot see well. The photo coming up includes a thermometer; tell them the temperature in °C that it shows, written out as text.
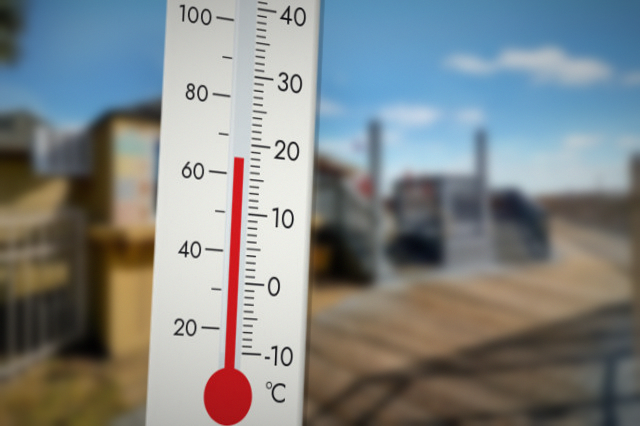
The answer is 18 °C
